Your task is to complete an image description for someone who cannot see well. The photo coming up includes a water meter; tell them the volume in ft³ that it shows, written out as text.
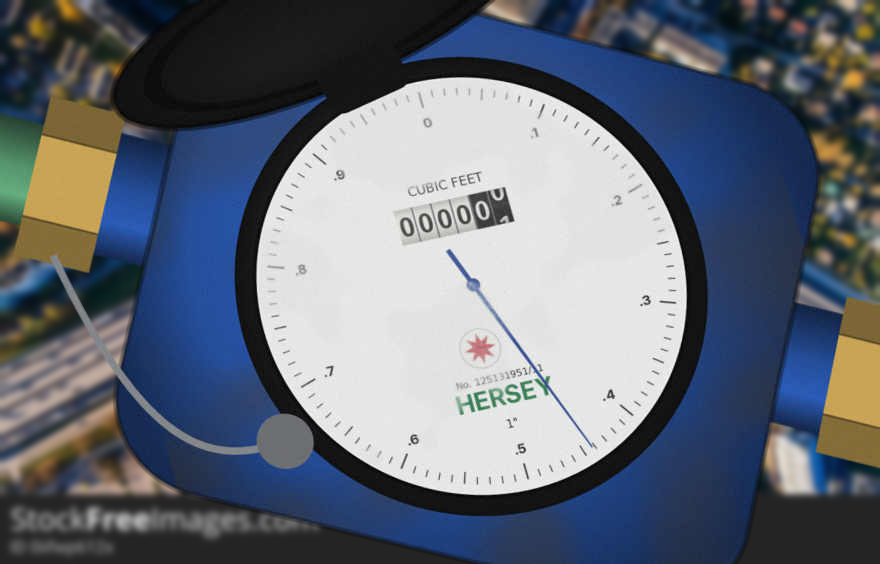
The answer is 0.44 ft³
